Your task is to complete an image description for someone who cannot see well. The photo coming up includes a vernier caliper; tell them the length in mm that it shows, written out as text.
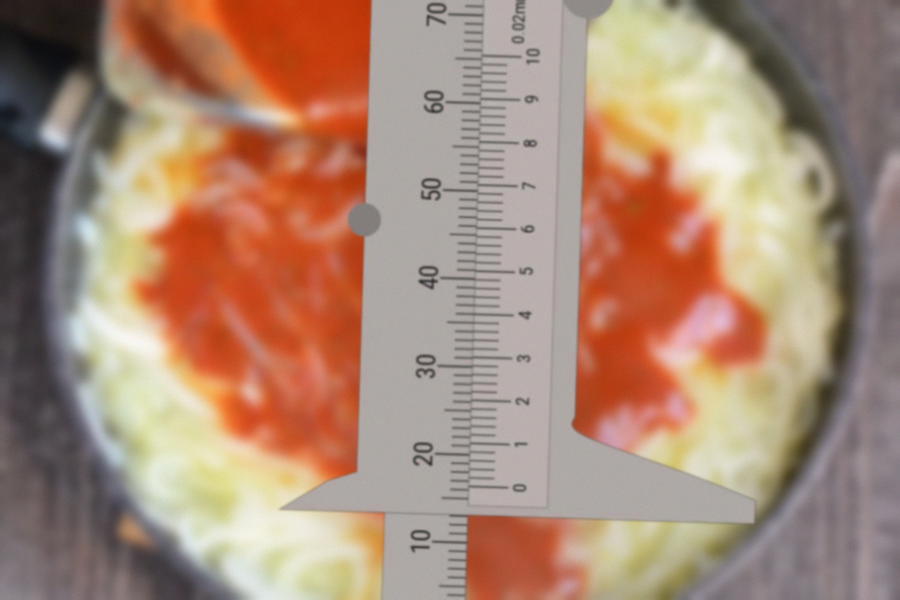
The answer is 16.4 mm
